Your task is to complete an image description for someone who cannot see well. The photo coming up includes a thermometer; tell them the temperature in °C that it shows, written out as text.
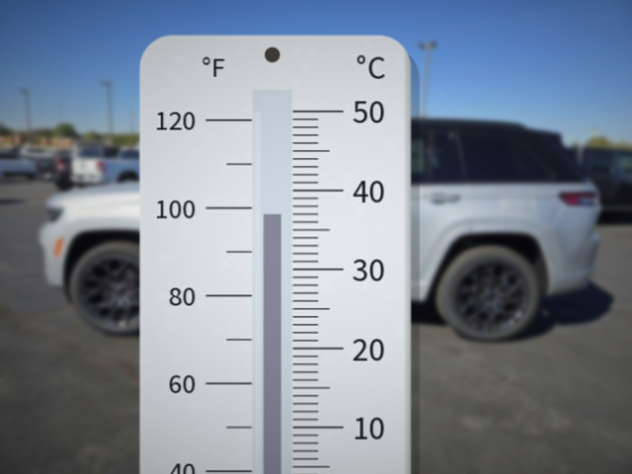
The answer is 37 °C
